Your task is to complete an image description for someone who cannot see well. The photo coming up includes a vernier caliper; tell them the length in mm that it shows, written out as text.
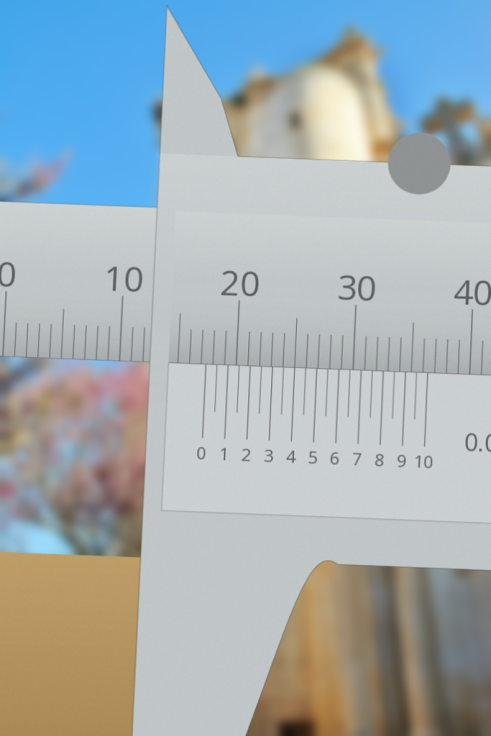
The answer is 17.4 mm
